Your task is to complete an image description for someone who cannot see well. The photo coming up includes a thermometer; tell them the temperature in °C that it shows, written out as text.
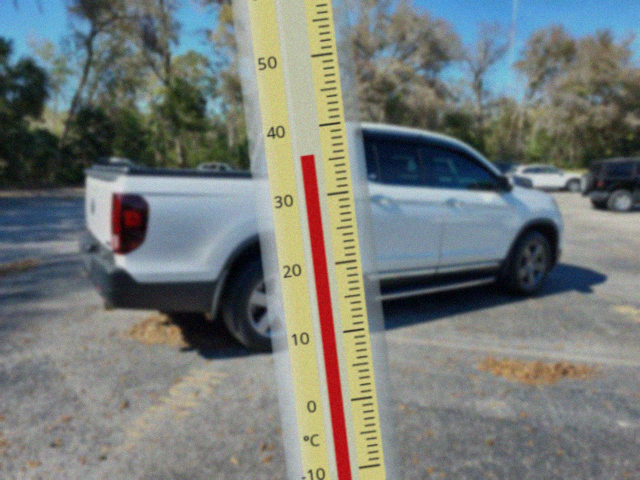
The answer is 36 °C
